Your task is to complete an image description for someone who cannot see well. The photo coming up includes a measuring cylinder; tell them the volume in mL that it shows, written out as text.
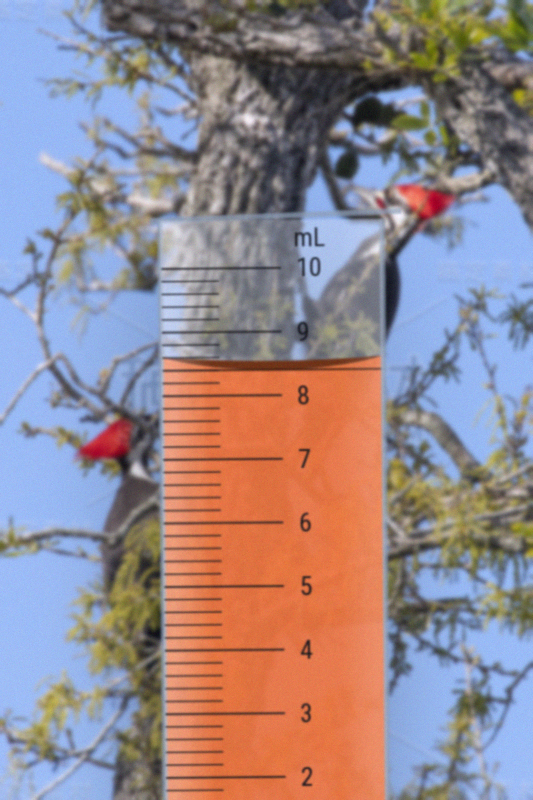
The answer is 8.4 mL
